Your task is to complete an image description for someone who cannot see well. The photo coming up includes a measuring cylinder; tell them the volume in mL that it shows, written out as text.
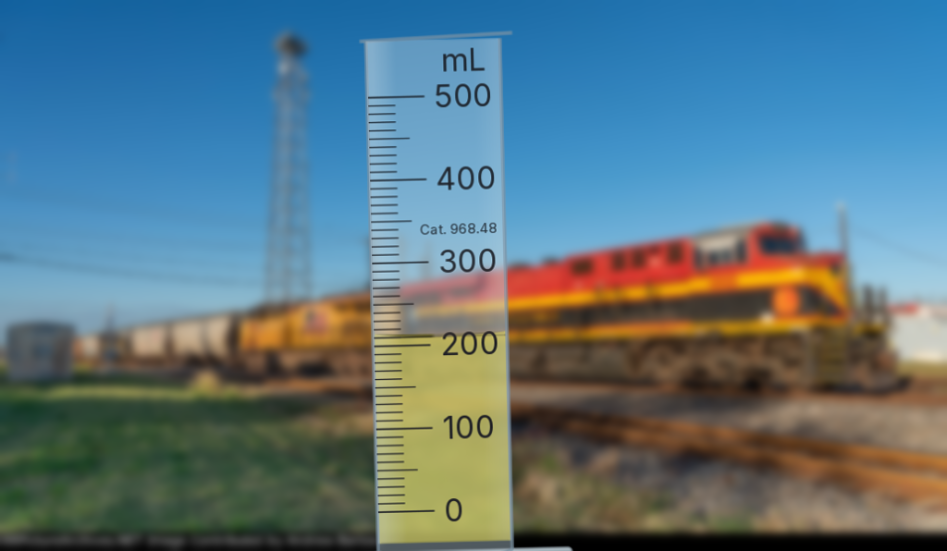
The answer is 210 mL
